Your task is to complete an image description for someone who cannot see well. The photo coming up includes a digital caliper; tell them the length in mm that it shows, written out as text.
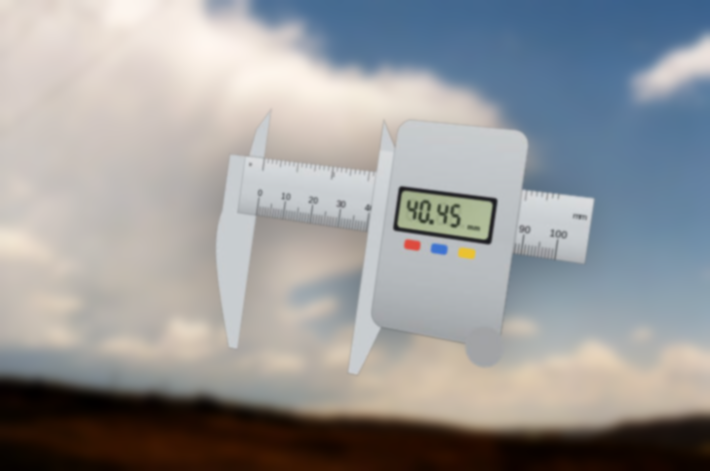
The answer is 40.45 mm
